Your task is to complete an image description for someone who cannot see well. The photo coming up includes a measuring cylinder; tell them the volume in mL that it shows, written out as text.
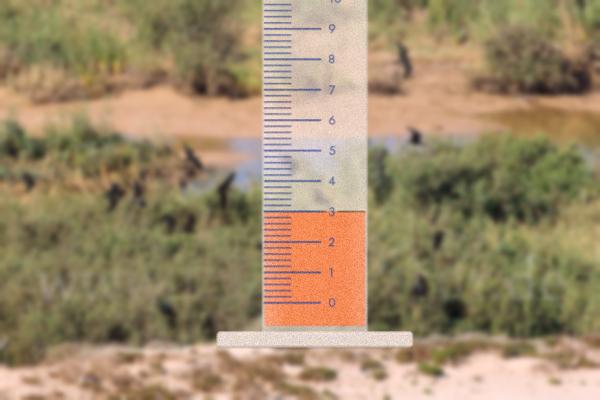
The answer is 3 mL
